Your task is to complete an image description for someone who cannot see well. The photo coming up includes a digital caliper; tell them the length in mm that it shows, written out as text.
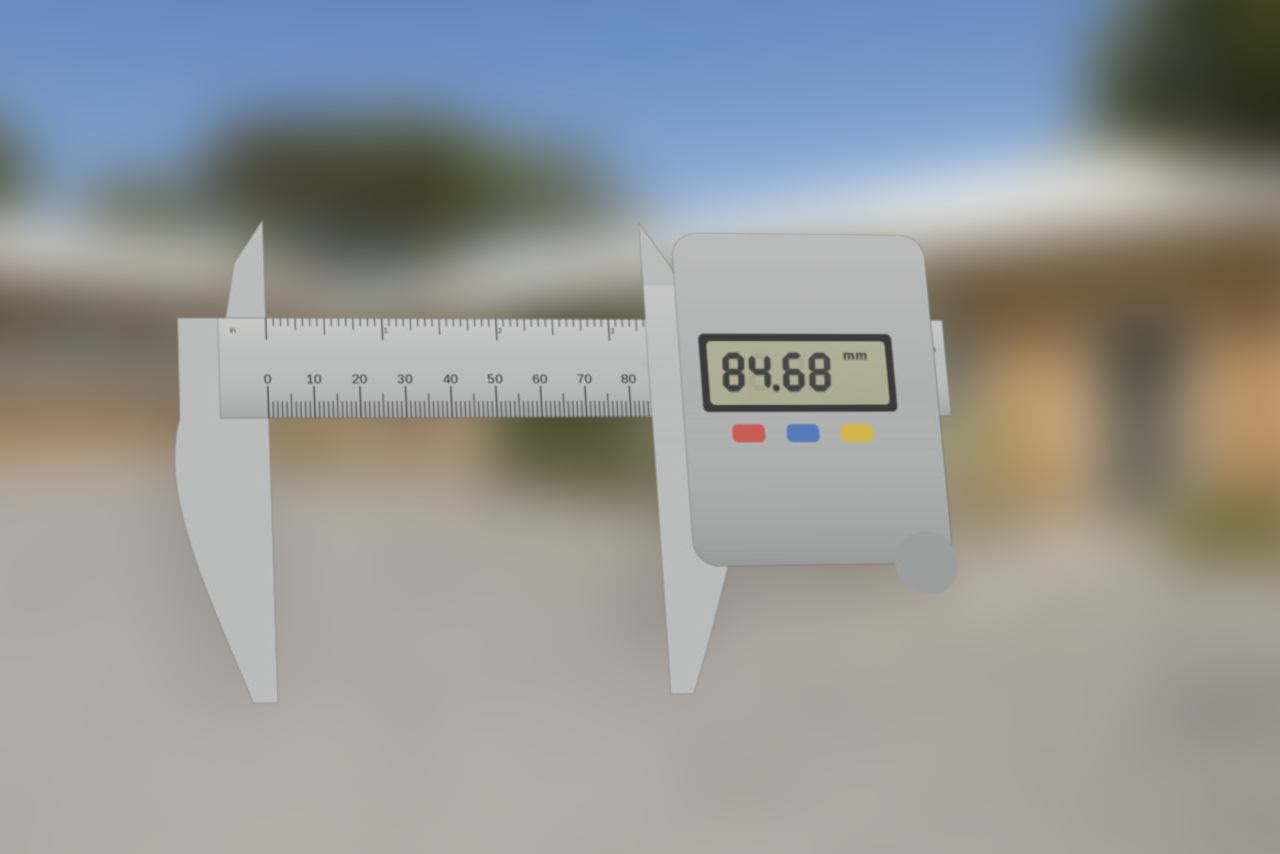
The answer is 84.68 mm
